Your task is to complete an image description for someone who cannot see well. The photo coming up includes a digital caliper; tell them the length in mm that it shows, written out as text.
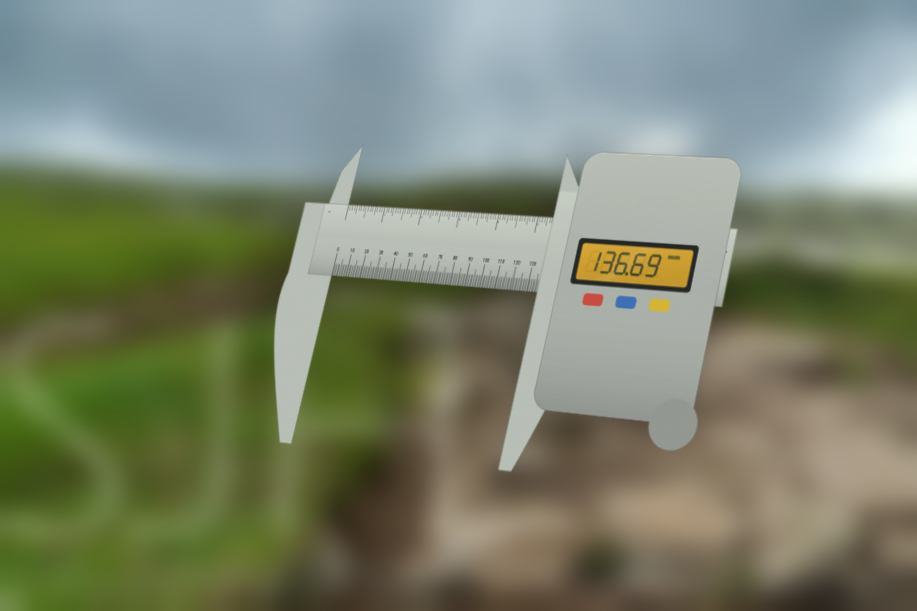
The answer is 136.69 mm
